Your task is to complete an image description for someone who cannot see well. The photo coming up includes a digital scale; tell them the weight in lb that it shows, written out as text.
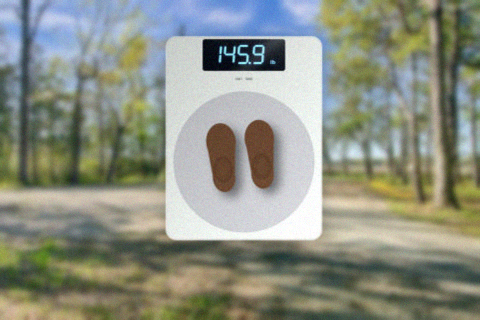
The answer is 145.9 lb
